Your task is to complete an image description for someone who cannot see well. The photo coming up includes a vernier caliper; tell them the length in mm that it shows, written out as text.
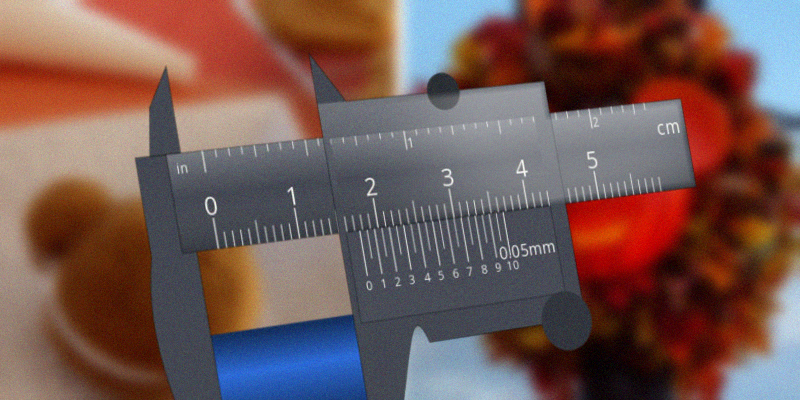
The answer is 17.6 mm
